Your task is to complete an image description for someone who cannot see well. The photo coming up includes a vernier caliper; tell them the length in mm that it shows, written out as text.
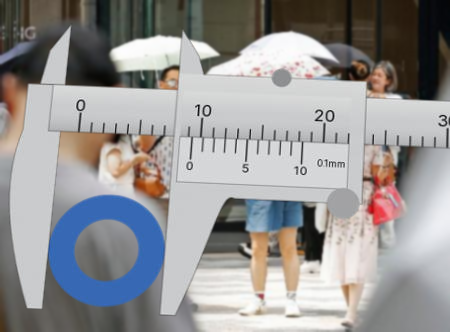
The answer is 9.3 mm
